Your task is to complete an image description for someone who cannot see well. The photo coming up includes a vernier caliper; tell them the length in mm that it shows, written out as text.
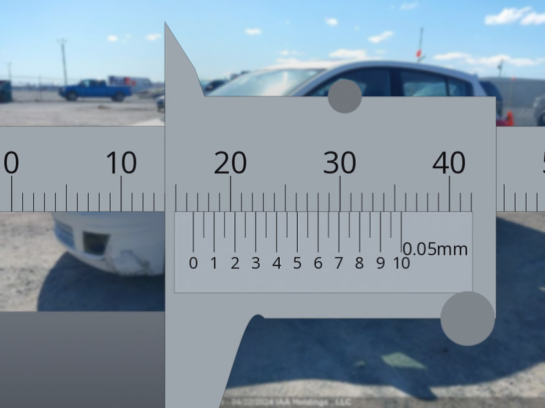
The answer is 16.6 mm
